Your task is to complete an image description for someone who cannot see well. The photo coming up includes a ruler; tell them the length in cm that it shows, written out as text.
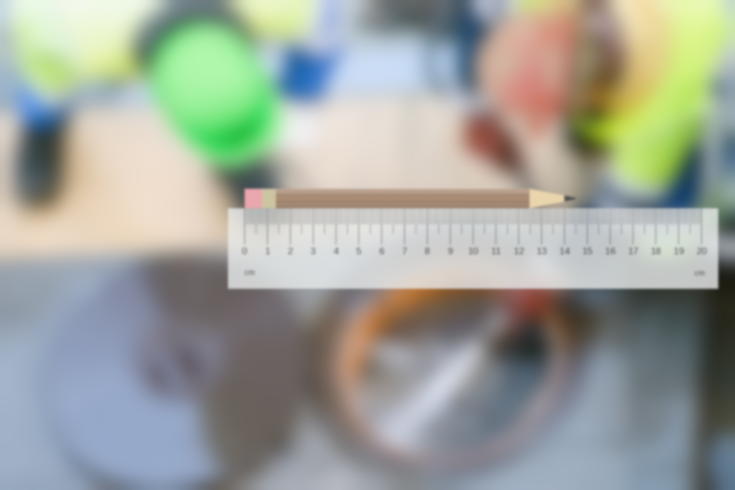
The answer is 14.5 cm
